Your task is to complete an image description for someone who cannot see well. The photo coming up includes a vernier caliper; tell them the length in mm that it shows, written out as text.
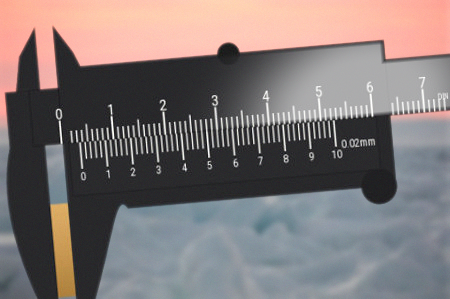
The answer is 3.5 mm
